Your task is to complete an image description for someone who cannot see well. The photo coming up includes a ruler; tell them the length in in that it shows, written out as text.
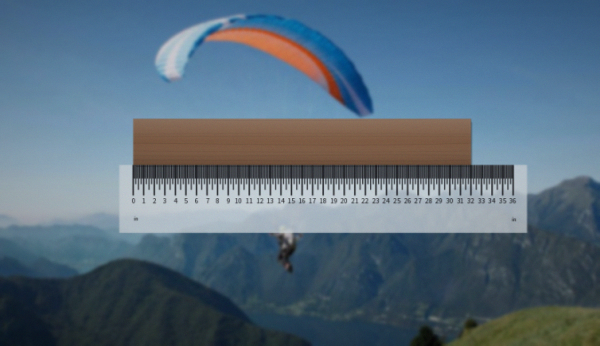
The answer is 32 in
